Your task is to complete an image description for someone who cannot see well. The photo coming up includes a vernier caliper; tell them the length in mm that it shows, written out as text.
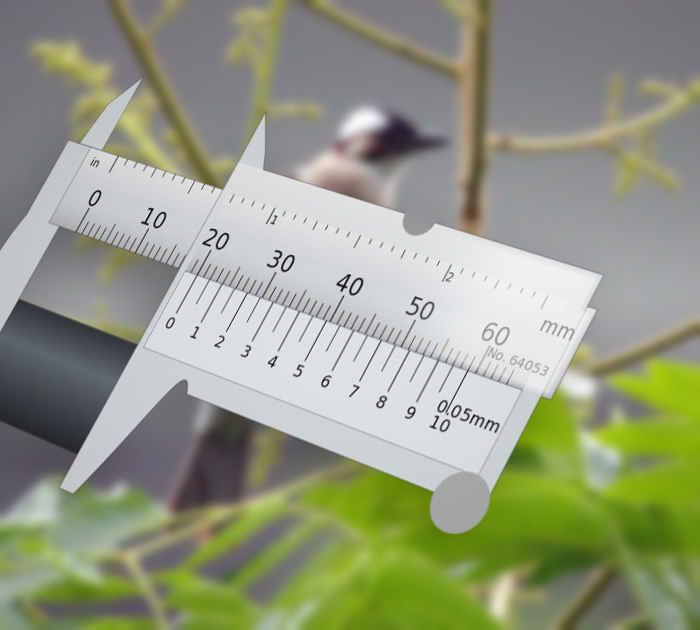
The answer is 20.0 mm
